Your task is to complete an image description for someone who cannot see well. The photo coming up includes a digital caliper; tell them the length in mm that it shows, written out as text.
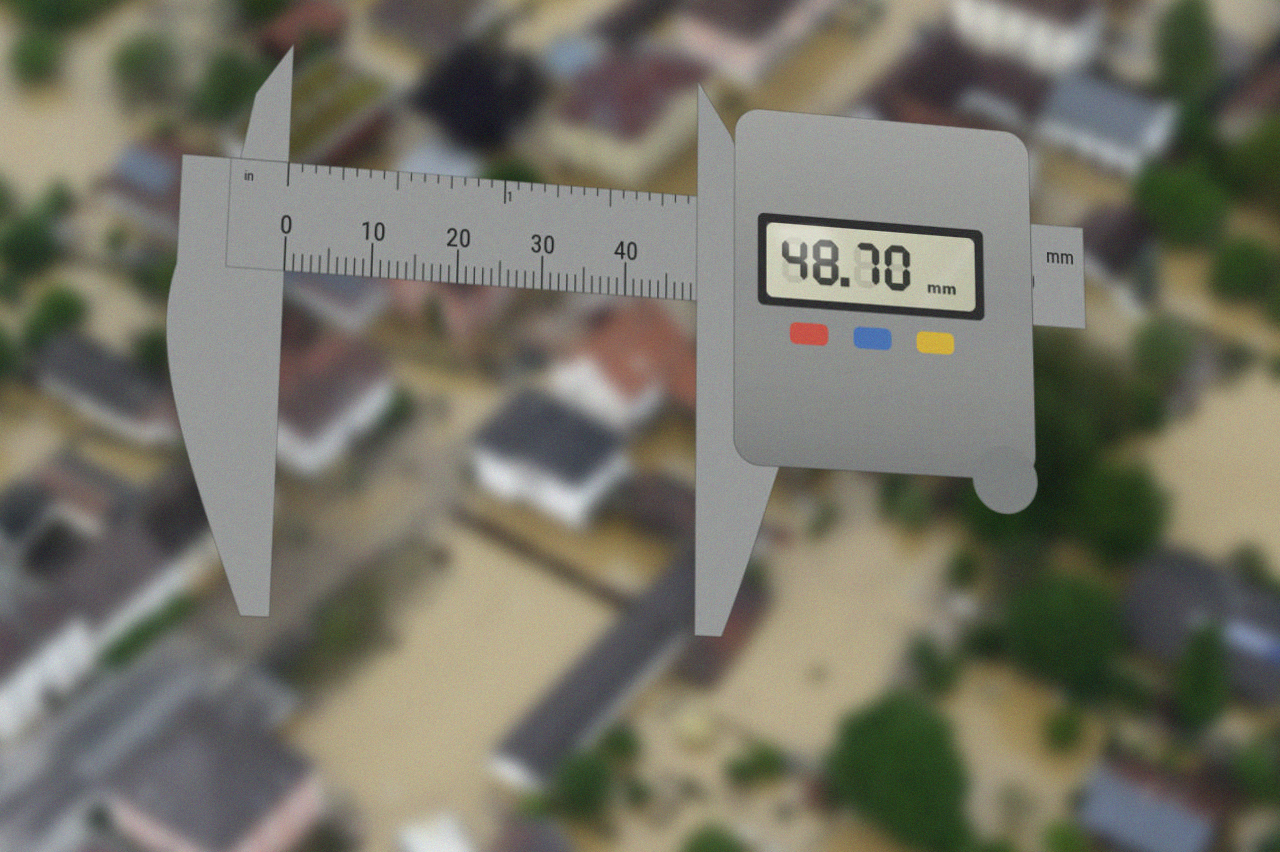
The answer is 48.70 mm
